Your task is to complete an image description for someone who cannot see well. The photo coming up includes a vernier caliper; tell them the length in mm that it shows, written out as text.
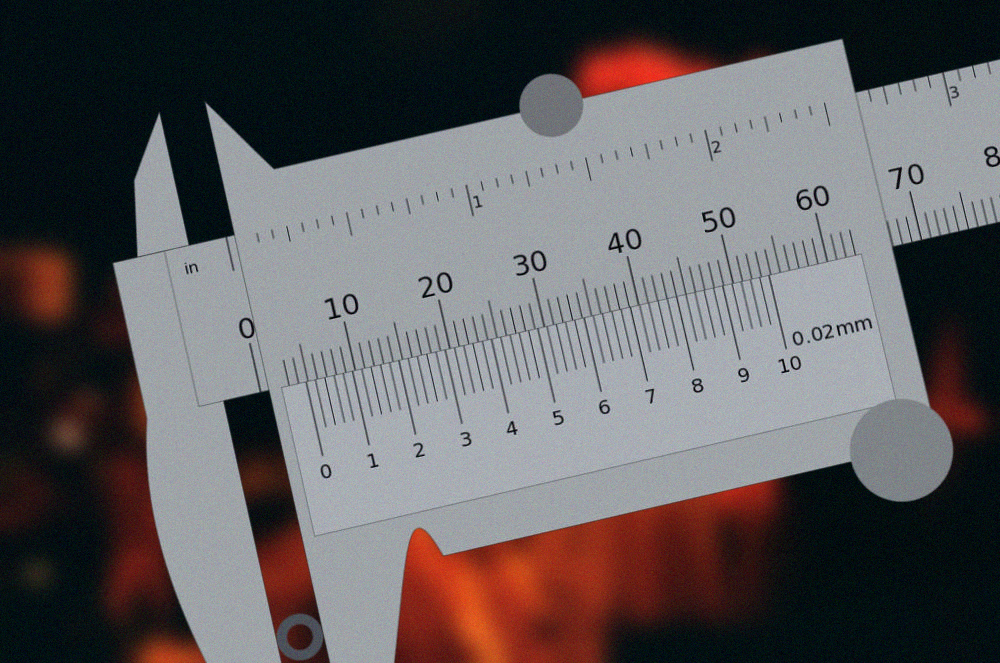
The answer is 4.8 mm
